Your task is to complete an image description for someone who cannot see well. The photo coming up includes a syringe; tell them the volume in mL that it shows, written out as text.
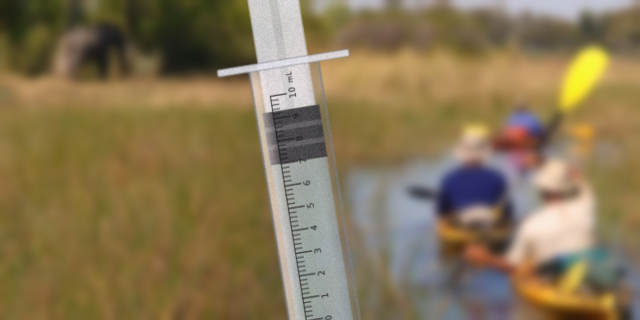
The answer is 7 mL
